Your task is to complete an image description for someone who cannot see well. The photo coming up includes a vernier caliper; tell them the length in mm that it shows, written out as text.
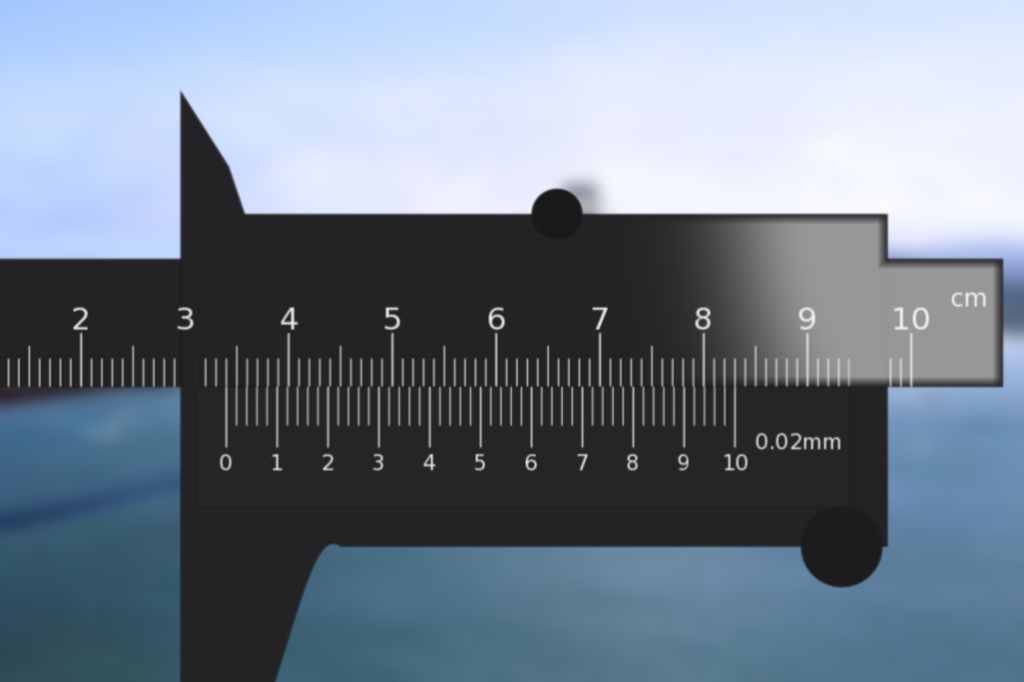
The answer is 34.0 mm
